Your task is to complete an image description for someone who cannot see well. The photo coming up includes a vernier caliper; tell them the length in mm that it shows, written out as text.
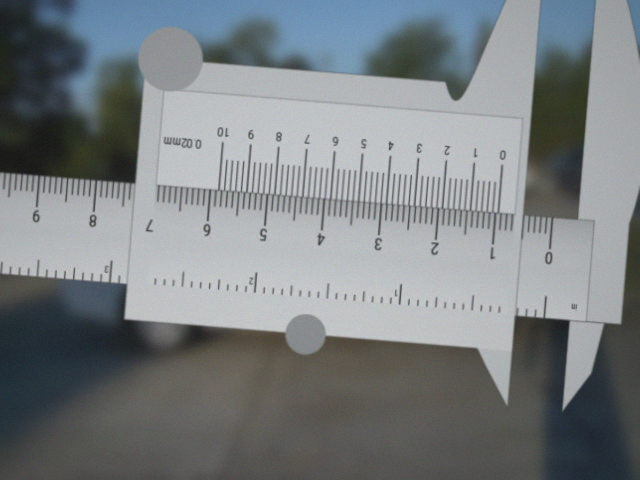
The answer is 9.5 mm
